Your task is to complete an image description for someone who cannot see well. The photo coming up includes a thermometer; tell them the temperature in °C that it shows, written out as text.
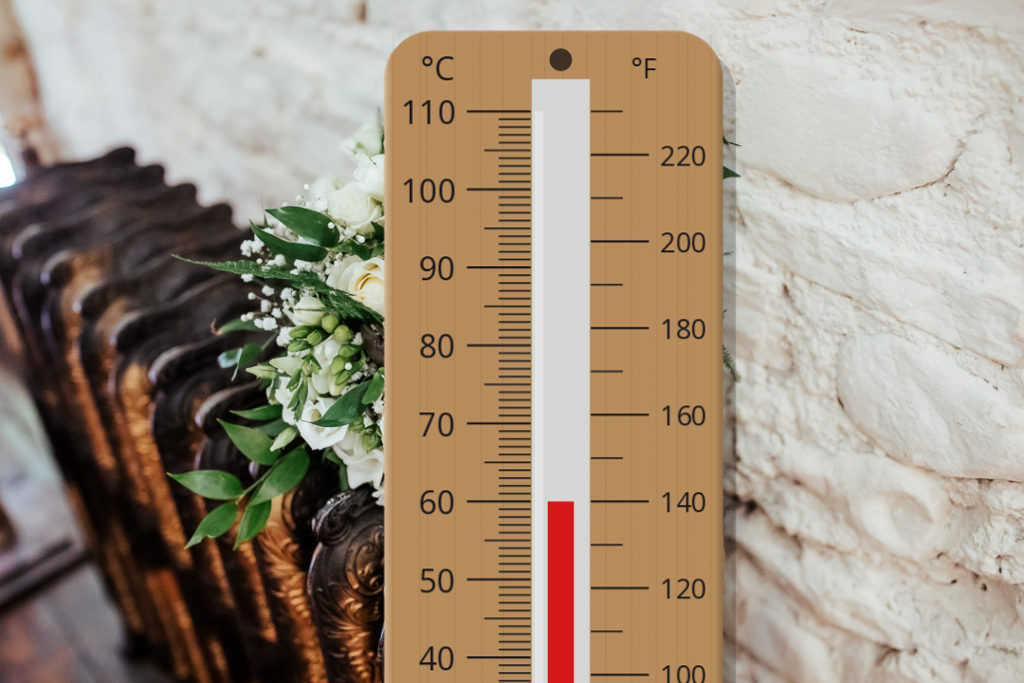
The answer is 60 °C
